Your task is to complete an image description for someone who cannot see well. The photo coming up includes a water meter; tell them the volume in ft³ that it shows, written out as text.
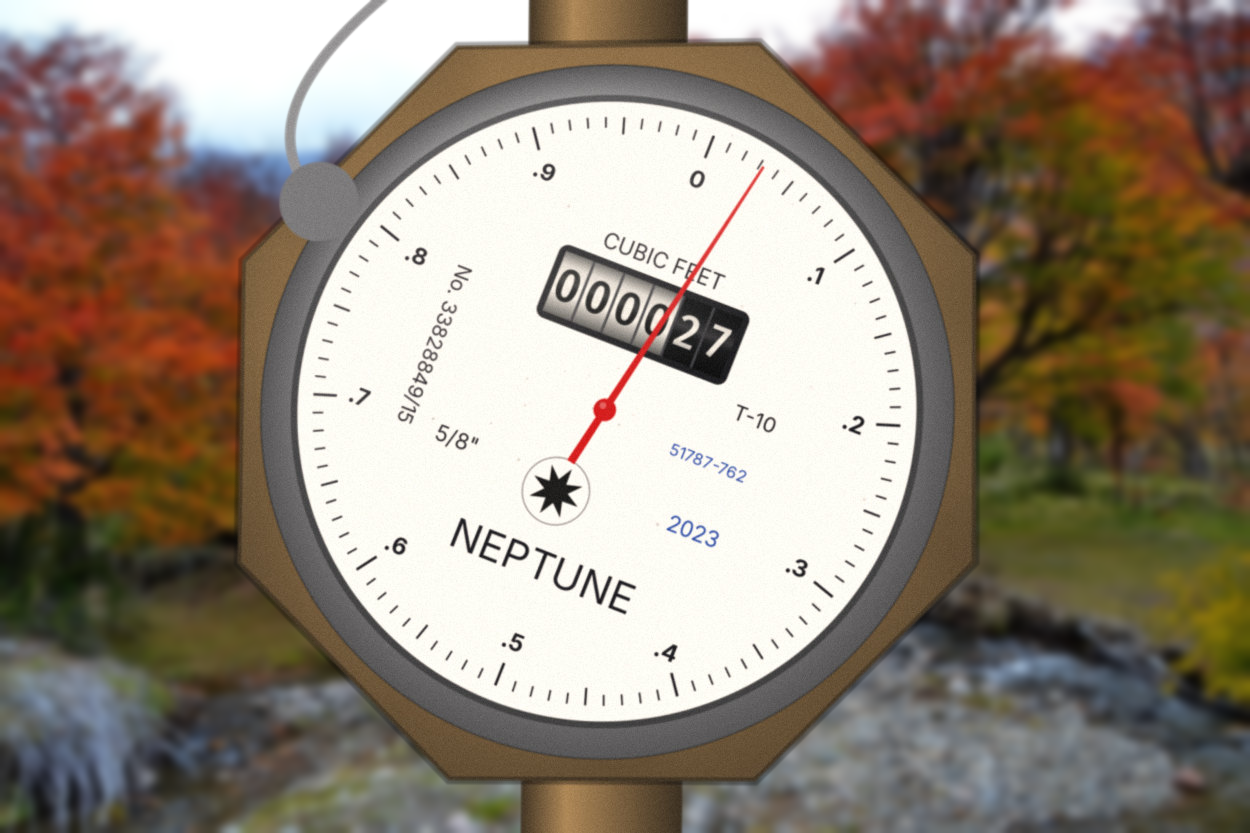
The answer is 27.03 ft³
